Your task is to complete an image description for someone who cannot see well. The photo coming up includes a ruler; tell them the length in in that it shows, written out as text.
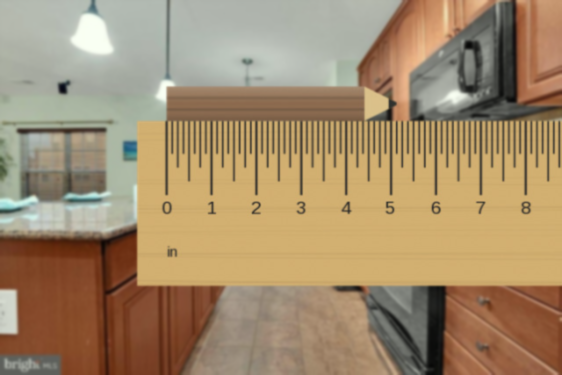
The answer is 5.125 in
